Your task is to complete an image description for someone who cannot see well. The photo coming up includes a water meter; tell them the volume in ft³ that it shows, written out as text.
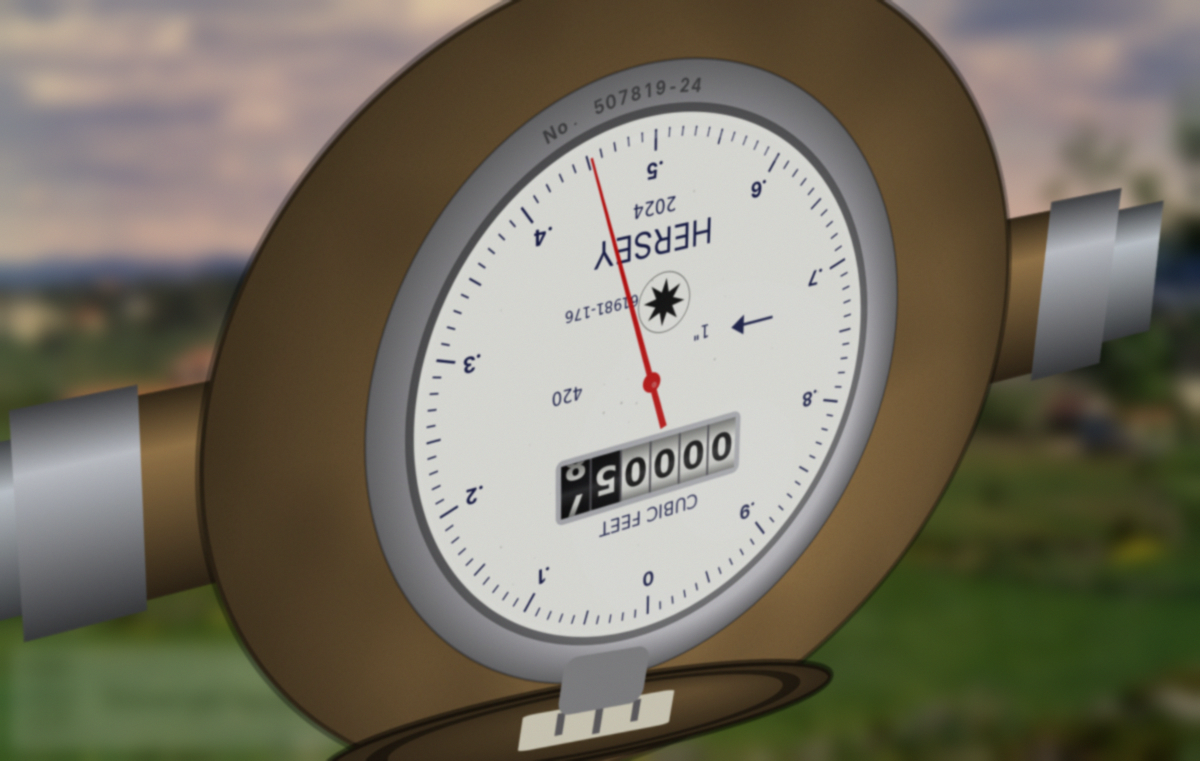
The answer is 57.45 ft³
